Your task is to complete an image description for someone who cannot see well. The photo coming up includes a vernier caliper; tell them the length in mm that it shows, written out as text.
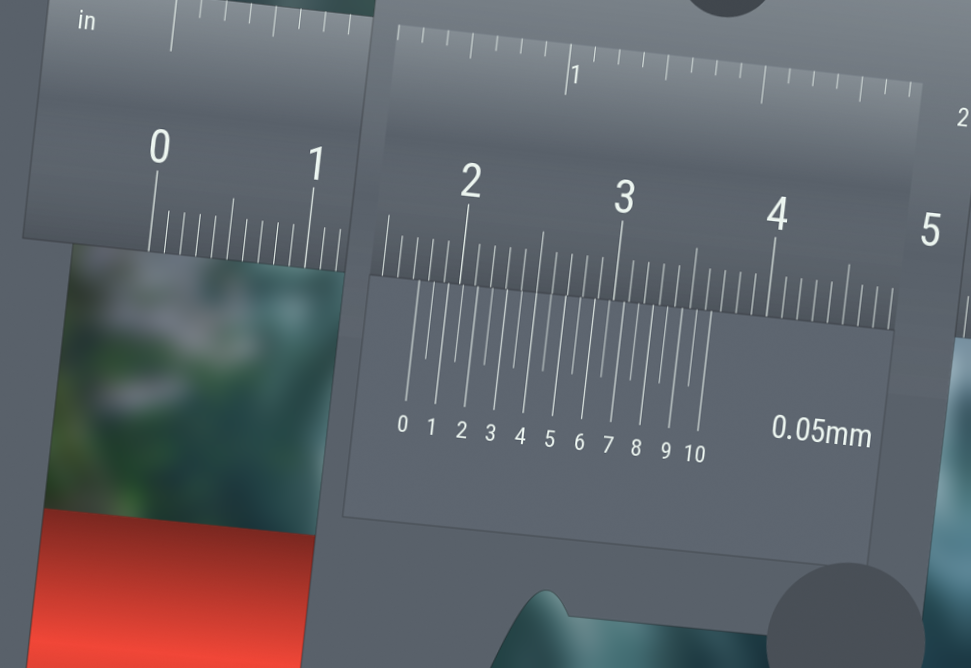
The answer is 17.4 mm
